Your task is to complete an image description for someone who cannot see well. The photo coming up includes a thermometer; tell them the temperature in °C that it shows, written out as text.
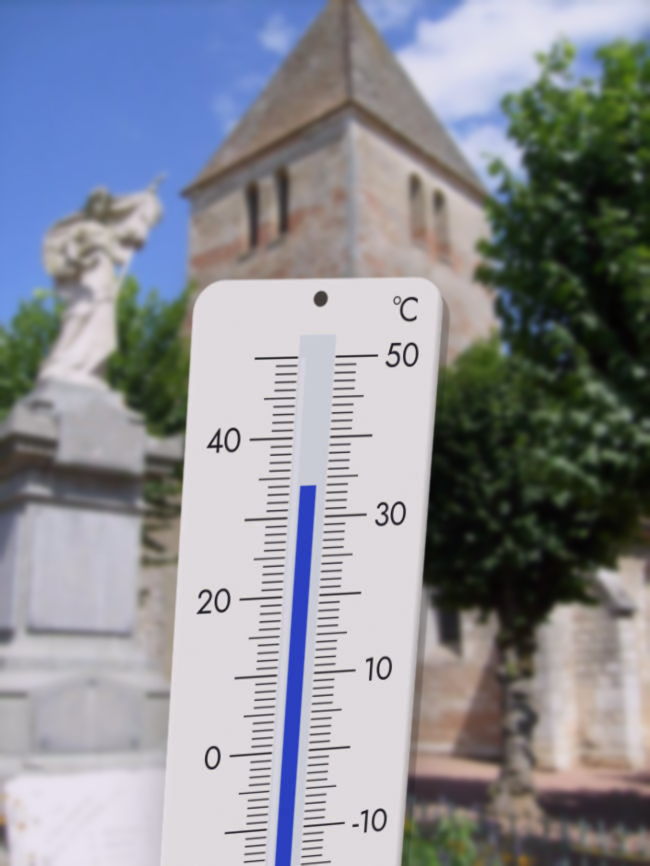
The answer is 34 °C
